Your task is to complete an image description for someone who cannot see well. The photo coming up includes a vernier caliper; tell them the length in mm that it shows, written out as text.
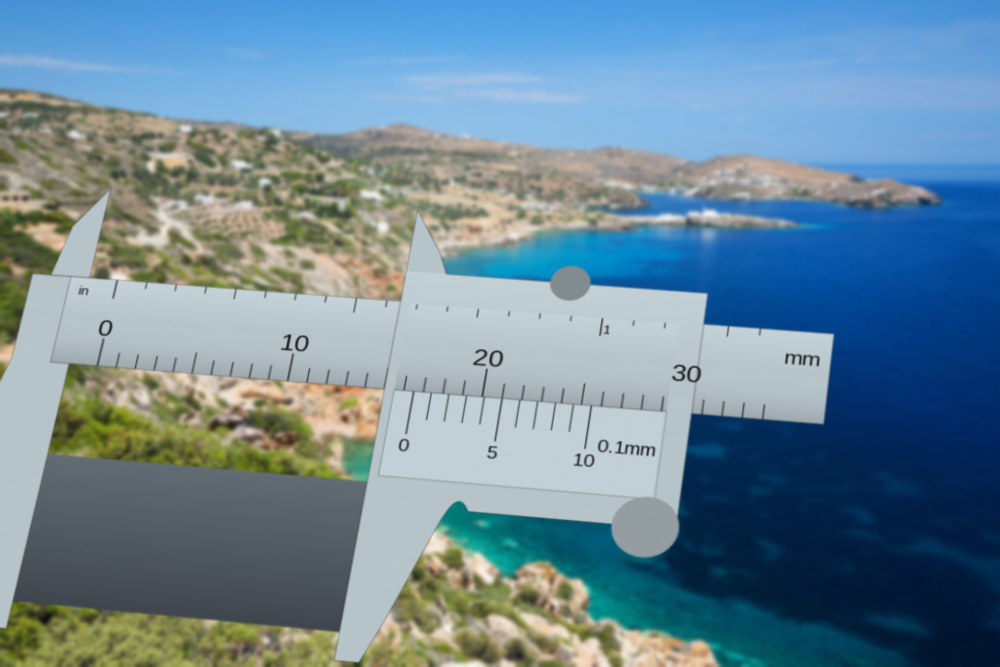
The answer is 16.5 mm
